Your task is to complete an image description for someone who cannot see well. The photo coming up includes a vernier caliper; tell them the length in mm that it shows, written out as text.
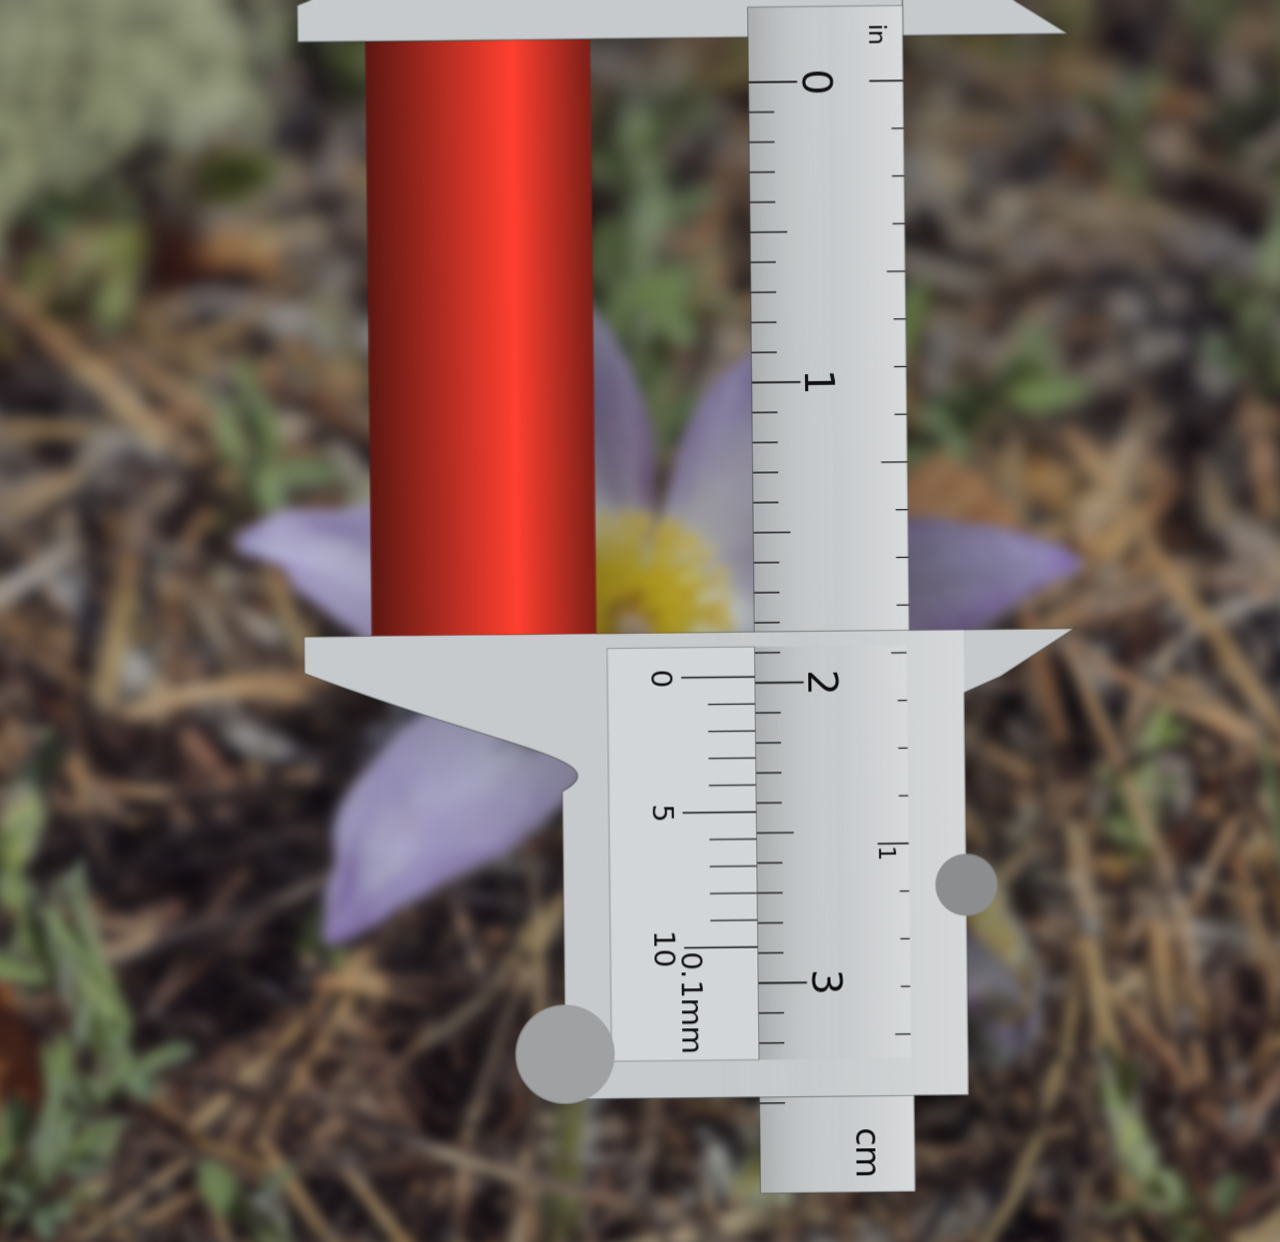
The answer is 19.8 mm
